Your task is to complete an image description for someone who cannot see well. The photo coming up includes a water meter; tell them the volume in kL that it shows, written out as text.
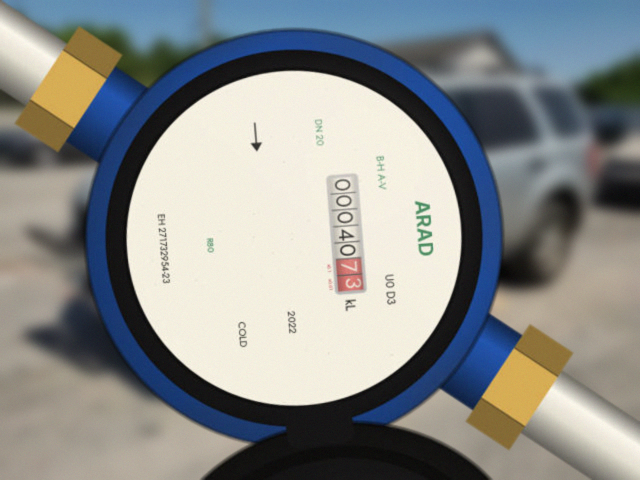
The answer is 40.73 kL
